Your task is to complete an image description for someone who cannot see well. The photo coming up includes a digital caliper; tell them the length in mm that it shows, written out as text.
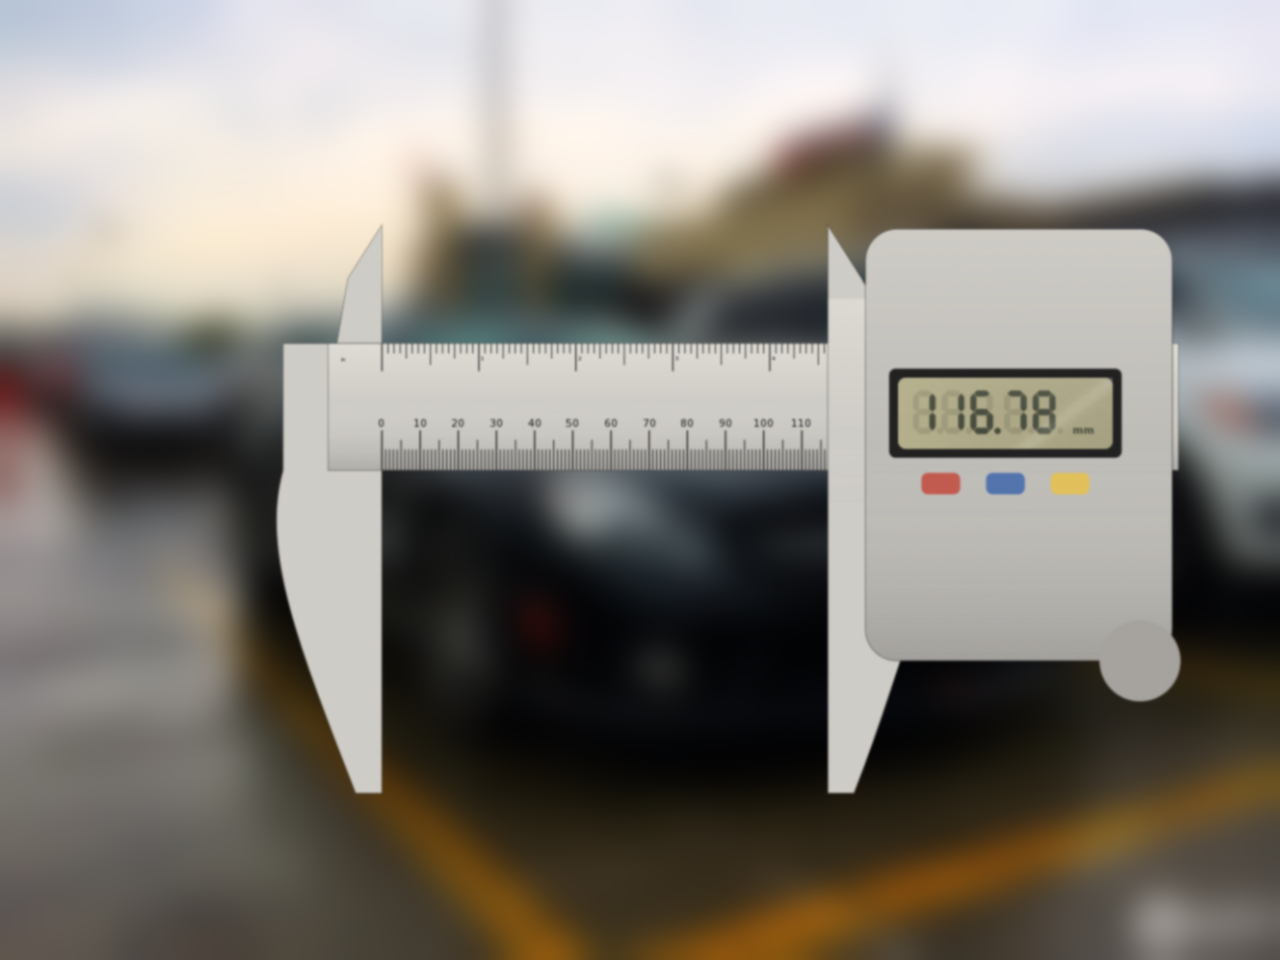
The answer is 116.78 mm
